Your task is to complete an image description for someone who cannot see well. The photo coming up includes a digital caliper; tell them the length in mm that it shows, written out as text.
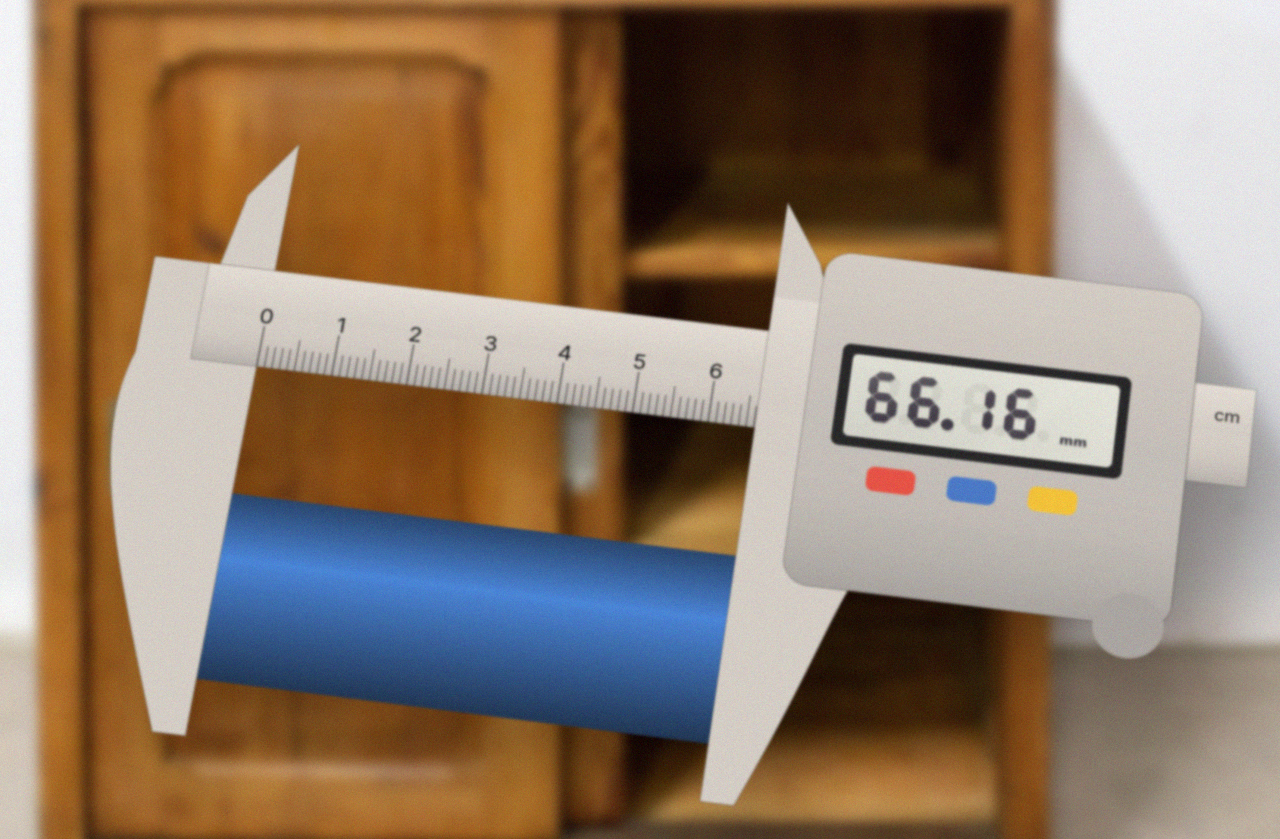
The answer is 66.16 mm
